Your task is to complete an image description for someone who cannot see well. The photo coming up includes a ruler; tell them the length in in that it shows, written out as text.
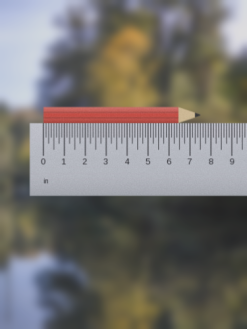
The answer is 7.5 in
